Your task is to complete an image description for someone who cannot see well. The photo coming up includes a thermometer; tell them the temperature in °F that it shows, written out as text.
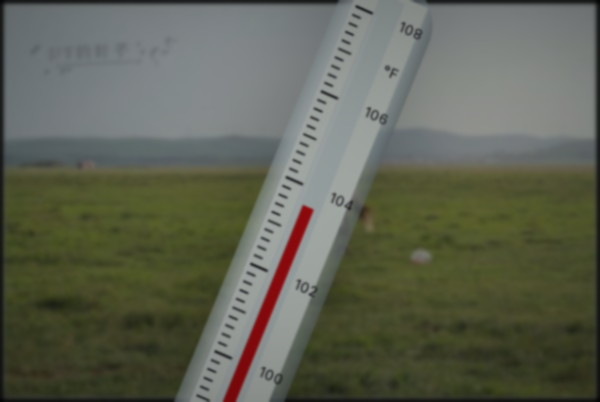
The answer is 103.6 °F
